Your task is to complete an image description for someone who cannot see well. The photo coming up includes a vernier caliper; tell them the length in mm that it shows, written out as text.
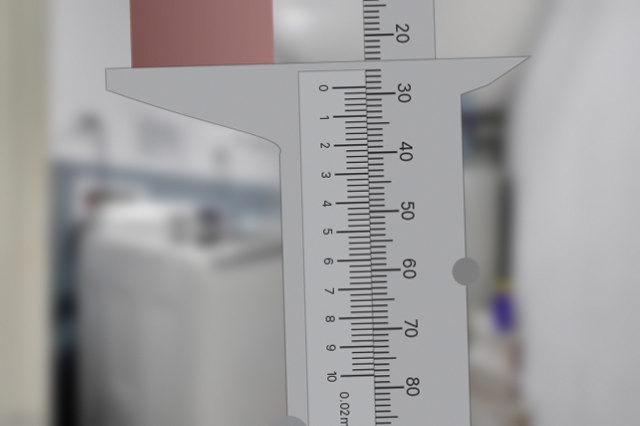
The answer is 28.8 mm
